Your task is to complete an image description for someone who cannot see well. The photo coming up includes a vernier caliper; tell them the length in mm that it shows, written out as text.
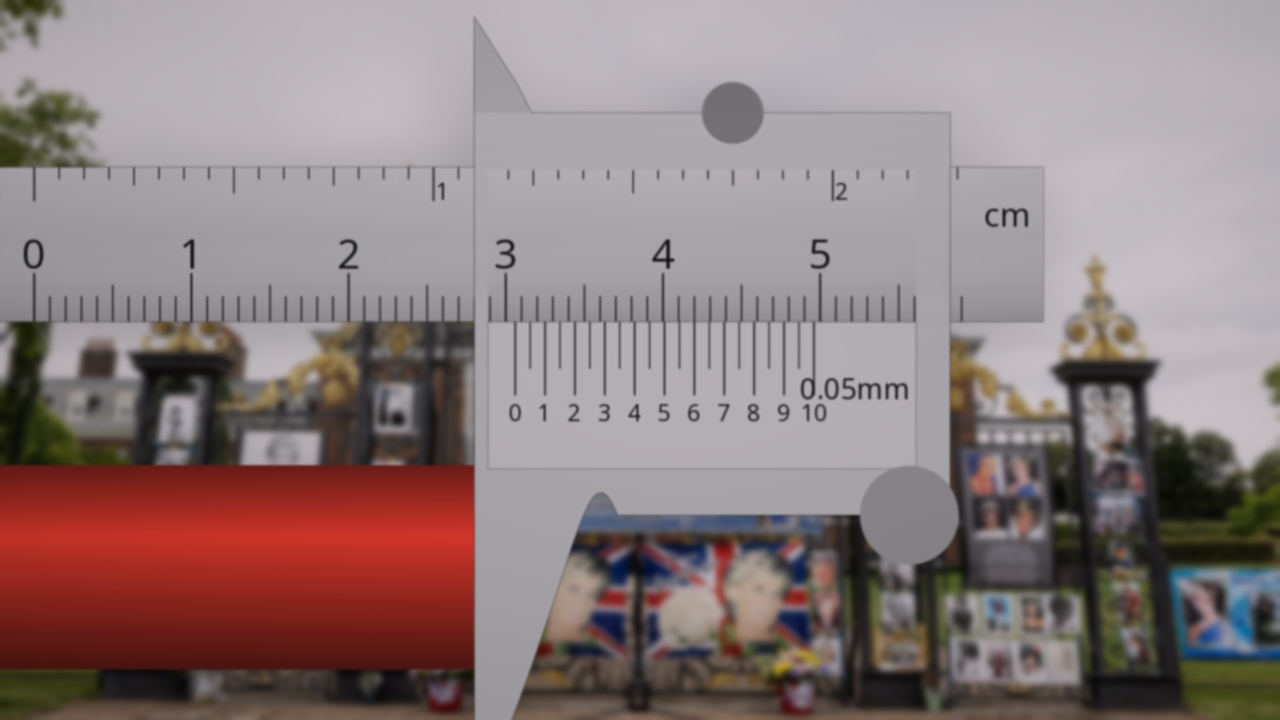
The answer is 30.6 mm
